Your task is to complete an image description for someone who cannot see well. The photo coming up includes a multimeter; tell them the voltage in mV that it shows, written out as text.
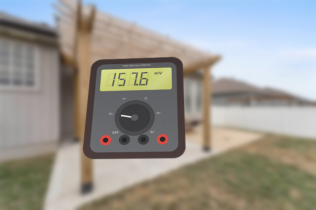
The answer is 157.6 mV
